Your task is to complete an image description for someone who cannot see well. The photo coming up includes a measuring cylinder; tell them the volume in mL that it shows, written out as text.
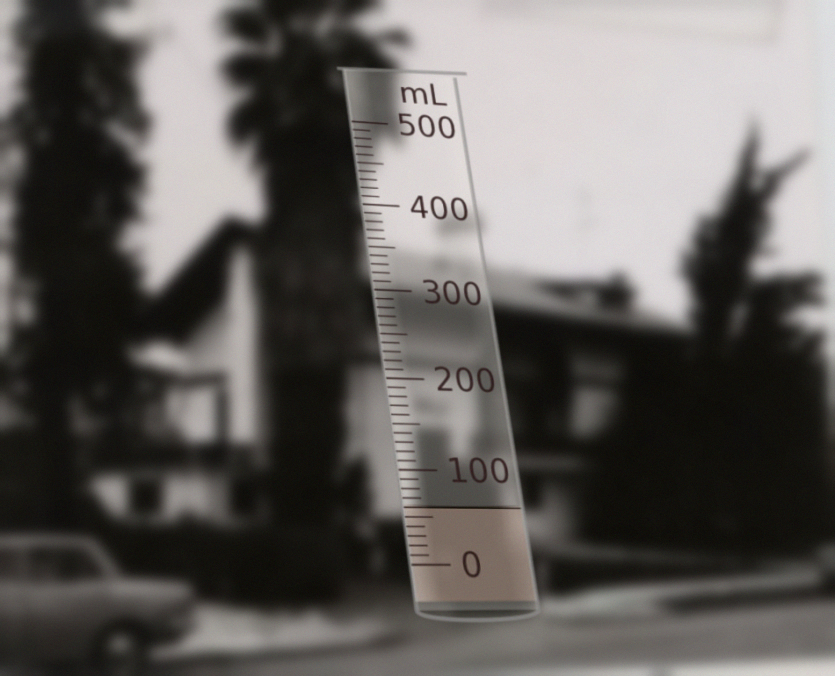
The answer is 60 mL
